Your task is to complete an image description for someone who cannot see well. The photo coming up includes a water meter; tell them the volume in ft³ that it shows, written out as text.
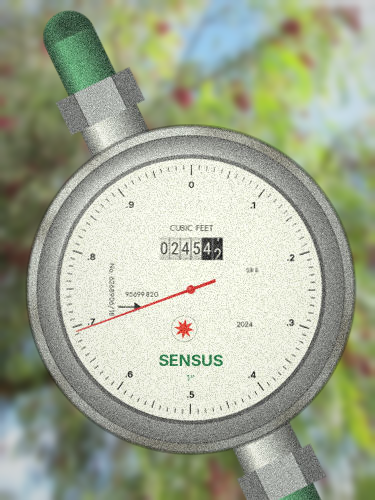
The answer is 24541.69 ft³
